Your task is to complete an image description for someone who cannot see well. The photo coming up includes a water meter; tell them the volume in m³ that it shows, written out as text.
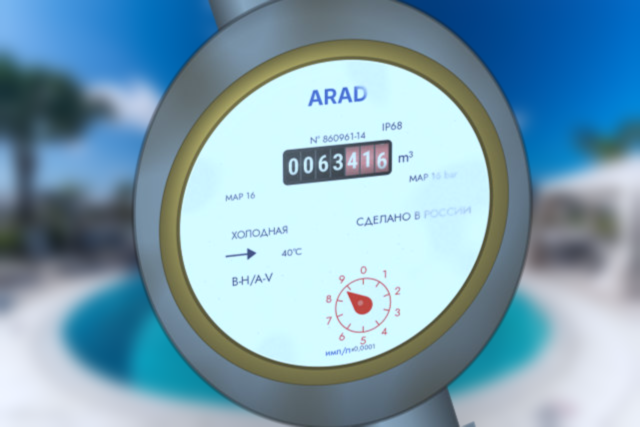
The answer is 63.4158 m³
